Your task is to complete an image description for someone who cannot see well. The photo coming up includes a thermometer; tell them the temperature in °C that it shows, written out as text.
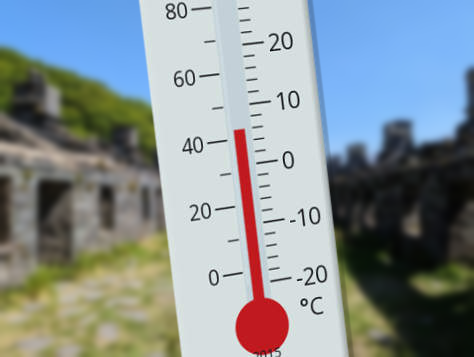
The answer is 6 °C
